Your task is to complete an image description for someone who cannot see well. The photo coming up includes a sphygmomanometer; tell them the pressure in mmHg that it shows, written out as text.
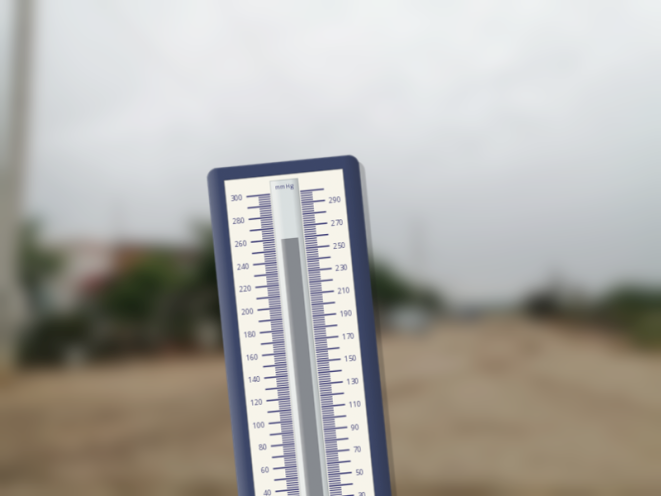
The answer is 260 mmHg
